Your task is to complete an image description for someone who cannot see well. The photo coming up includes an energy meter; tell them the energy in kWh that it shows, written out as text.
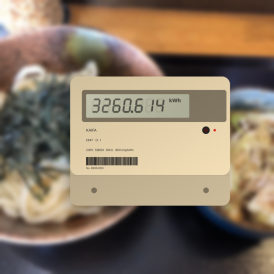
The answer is 3260.614 kWh
